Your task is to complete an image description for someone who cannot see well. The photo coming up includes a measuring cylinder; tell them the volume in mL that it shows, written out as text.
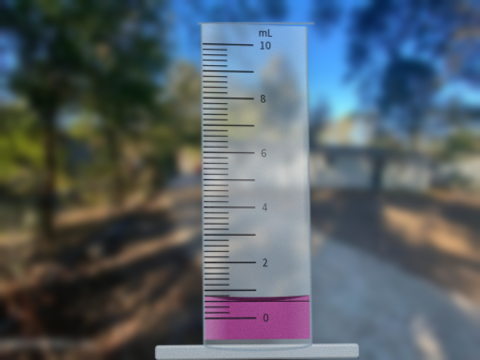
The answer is 0.6 mL
